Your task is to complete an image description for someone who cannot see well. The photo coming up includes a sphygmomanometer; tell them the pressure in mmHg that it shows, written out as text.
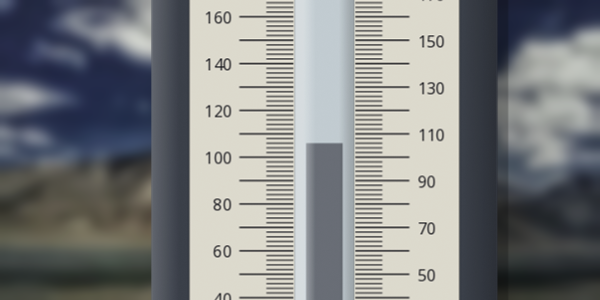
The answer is 106 mmHg
